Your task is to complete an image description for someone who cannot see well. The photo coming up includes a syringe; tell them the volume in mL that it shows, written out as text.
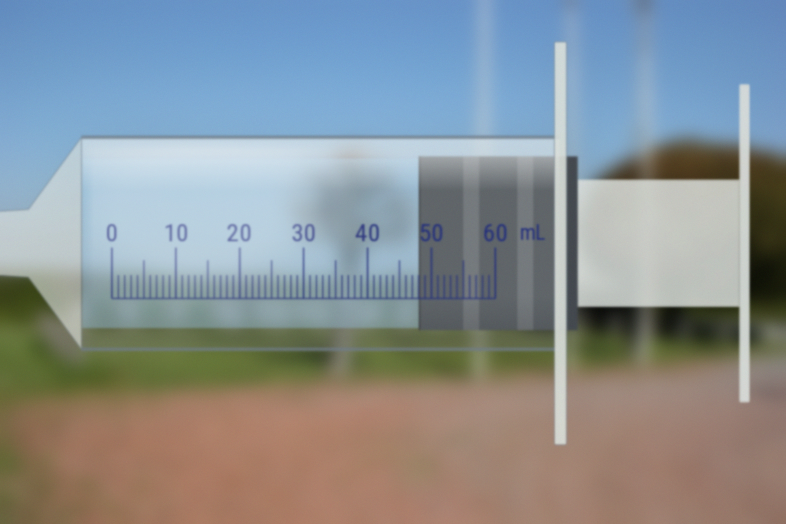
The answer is 48 mL
